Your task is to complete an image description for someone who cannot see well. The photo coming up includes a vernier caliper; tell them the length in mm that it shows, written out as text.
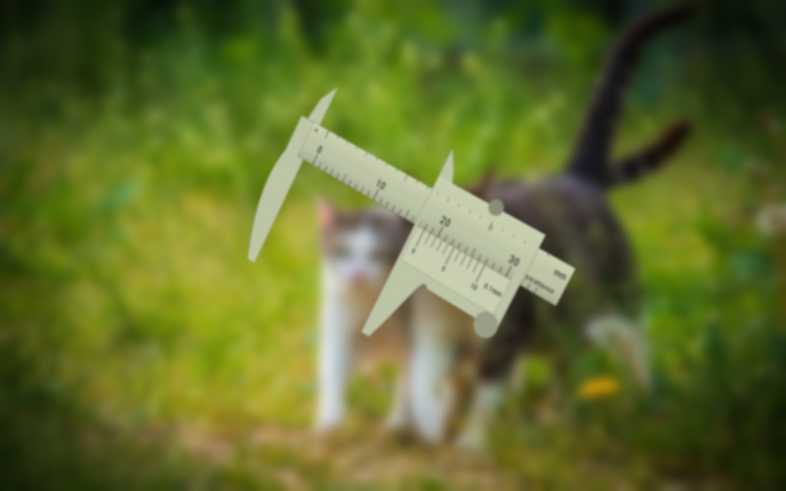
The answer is 18.0 mm
